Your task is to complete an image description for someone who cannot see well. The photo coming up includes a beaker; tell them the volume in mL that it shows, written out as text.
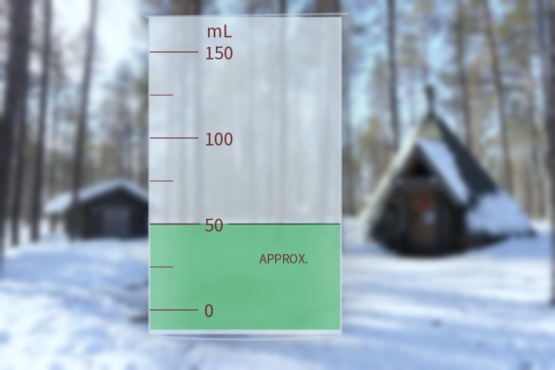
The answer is 50 mL
